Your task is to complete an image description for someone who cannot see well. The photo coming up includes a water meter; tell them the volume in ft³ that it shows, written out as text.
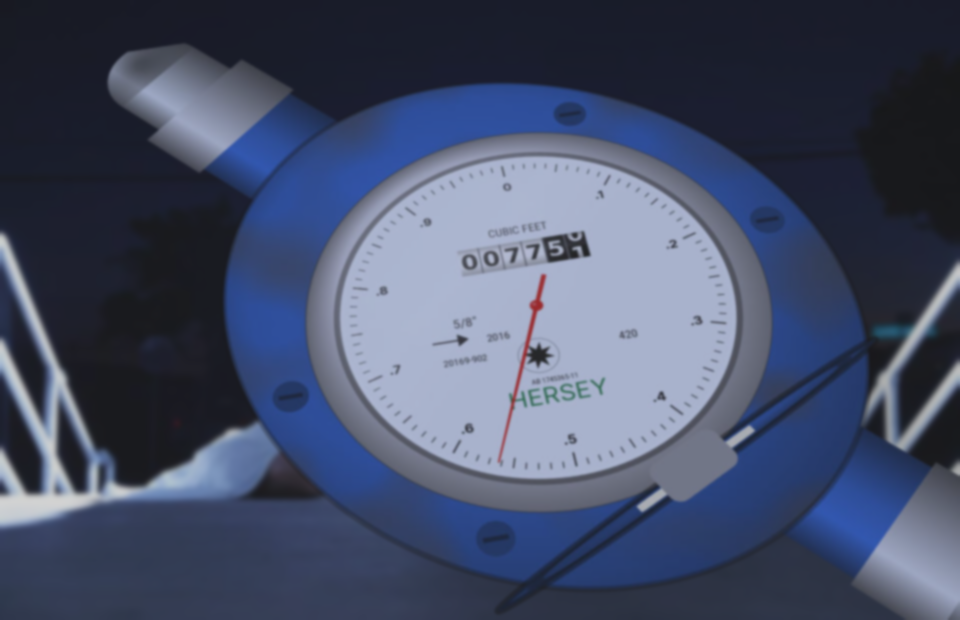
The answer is 7750.56 ft³
